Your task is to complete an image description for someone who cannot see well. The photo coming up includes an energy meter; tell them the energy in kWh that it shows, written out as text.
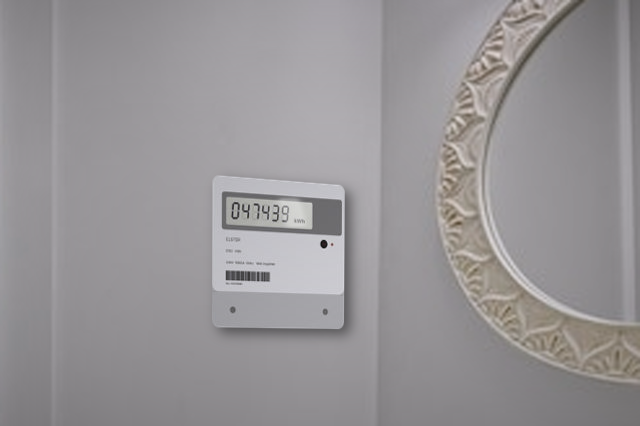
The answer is 47439 kWh
